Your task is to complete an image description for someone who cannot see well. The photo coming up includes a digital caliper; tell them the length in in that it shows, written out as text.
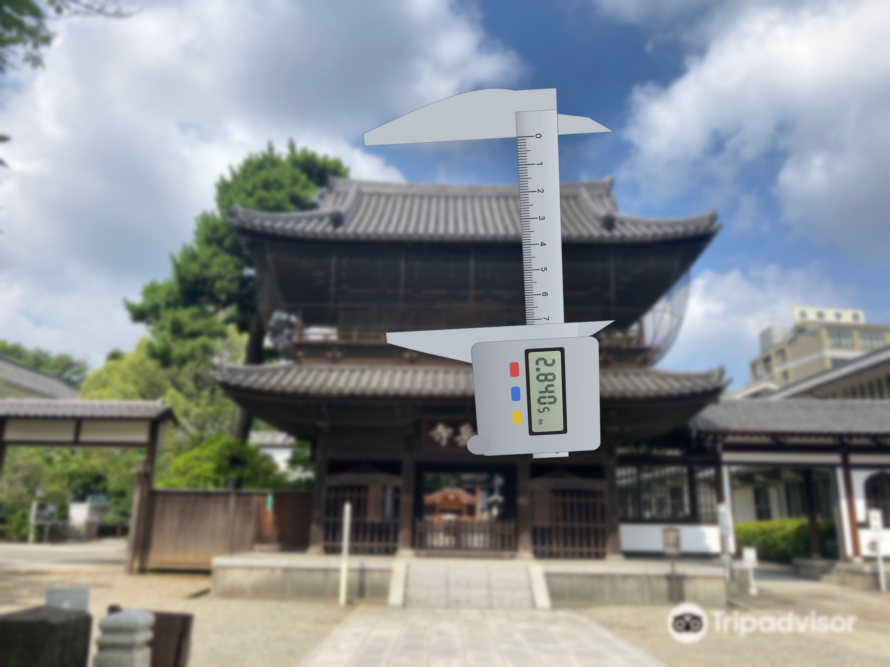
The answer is 2.8405 in
